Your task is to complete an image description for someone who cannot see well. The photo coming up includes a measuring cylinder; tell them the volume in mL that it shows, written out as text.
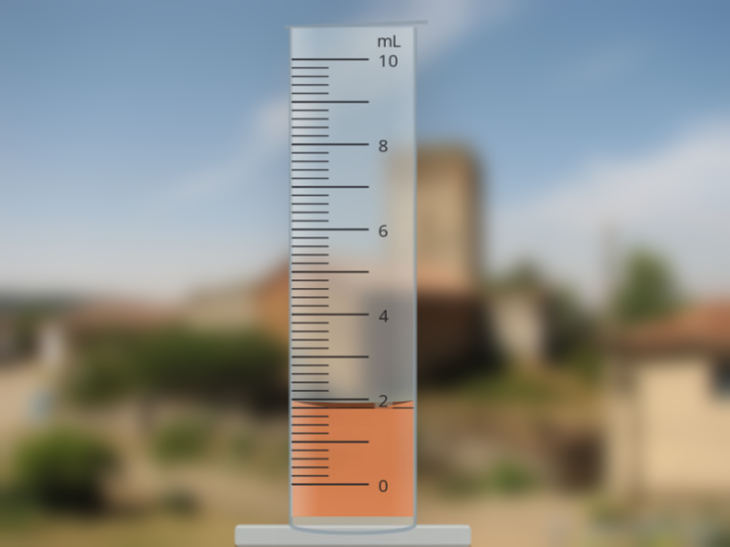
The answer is 1.8 mL
